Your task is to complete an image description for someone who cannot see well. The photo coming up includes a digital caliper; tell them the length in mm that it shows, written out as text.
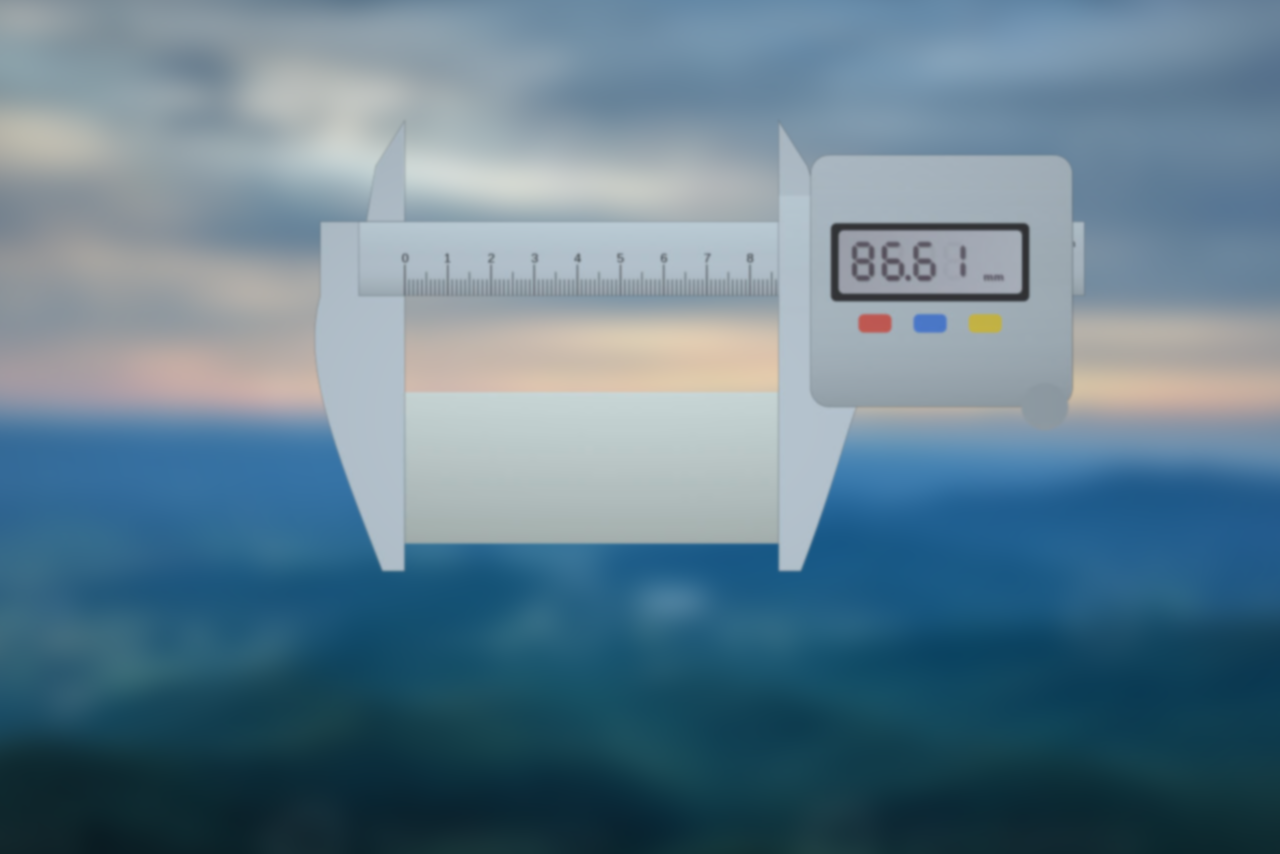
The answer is 86.61 mm
